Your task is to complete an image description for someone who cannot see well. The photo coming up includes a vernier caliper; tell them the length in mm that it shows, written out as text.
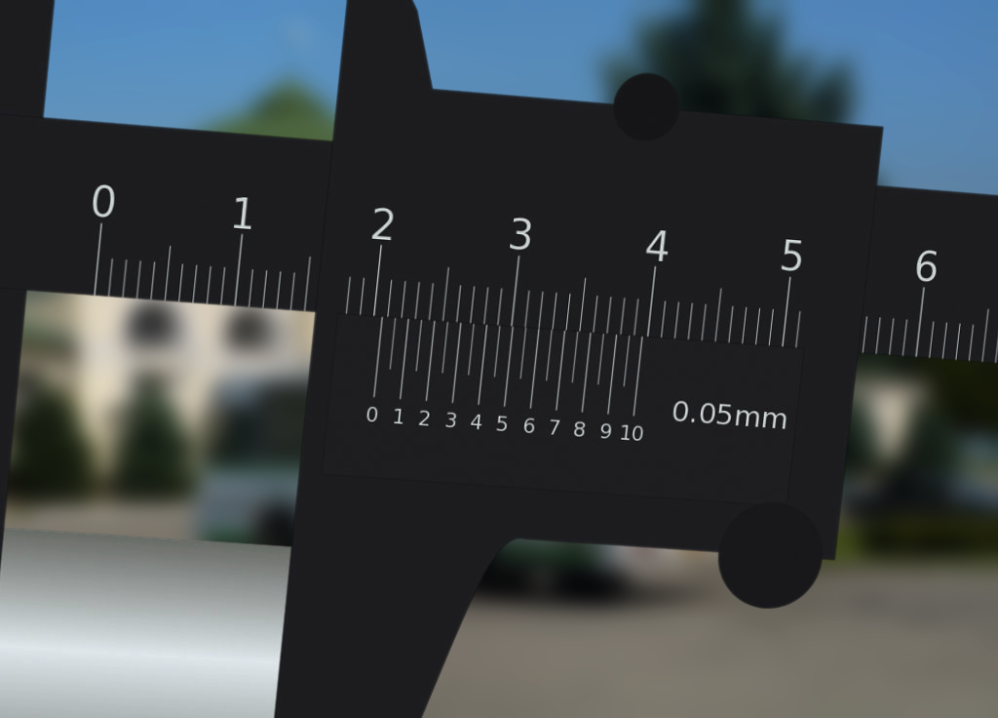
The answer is 20.6 mm
